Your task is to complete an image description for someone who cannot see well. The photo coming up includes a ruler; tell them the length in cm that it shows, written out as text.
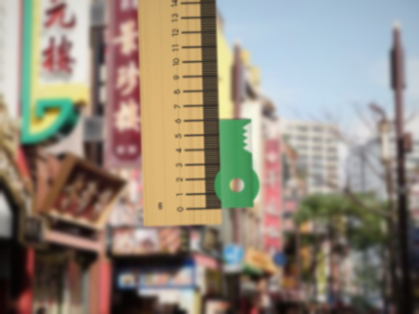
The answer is 6 cm
